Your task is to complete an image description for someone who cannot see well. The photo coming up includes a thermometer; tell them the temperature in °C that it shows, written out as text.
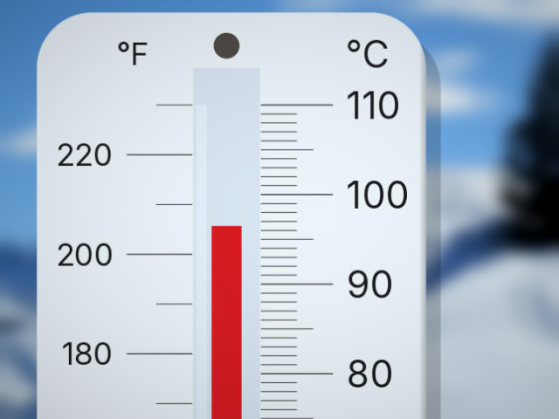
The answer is 96.5 °C
